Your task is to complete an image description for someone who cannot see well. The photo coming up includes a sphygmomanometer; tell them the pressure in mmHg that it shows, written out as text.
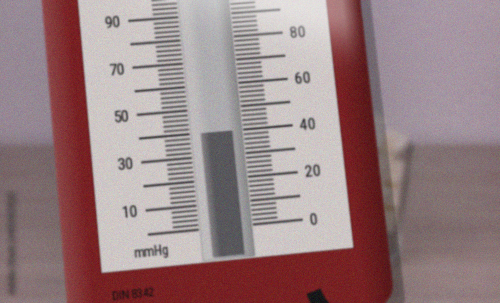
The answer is 40 mmHg
